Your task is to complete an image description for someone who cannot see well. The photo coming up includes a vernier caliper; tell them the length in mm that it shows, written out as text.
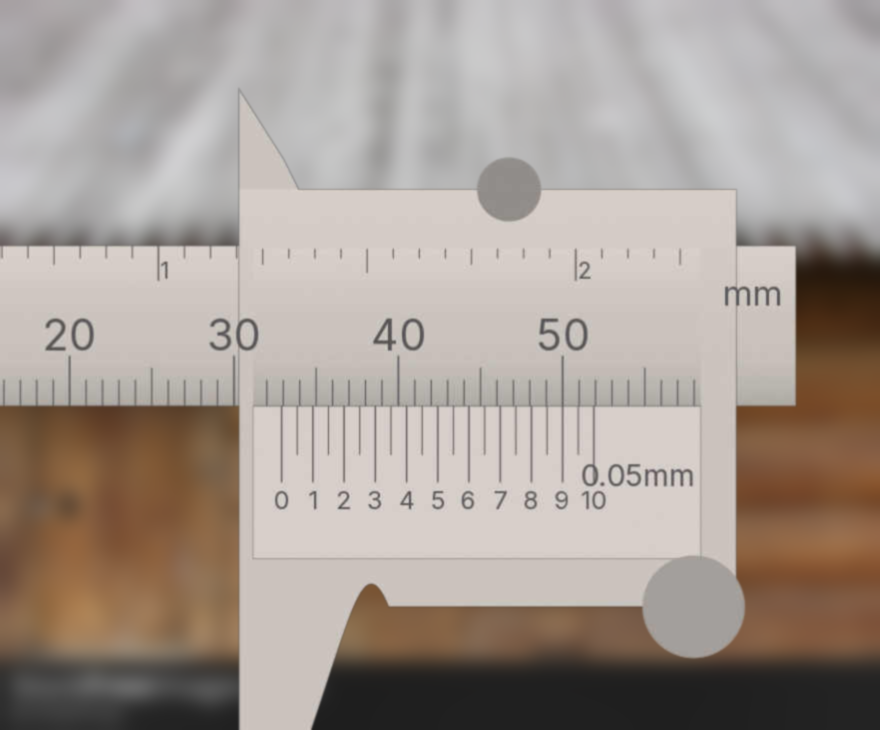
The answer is 32.9 mm
